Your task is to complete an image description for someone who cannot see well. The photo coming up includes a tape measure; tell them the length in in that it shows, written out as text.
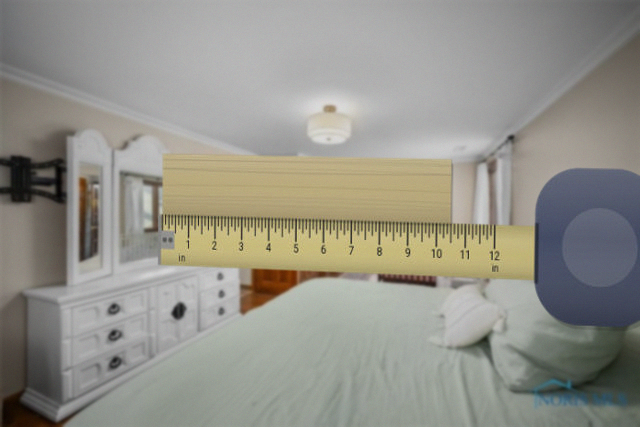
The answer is 10.5 in
